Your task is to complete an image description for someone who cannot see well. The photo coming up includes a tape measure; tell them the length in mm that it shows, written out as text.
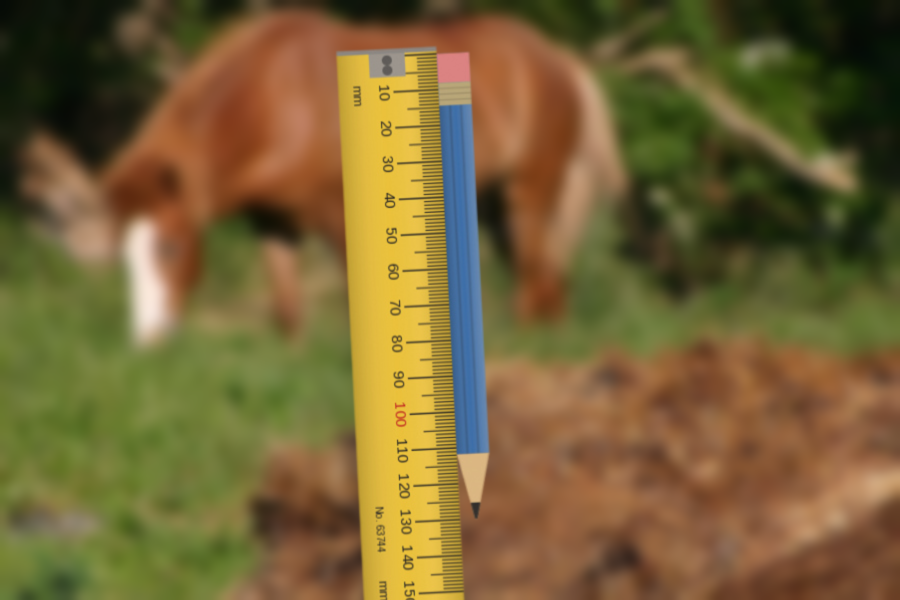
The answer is 130 mm
